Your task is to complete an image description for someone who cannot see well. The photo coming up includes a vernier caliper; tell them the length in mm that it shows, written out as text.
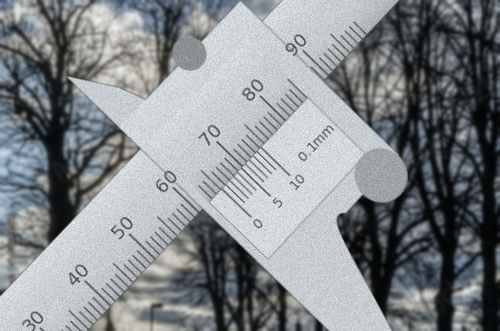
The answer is 65.2 mm
